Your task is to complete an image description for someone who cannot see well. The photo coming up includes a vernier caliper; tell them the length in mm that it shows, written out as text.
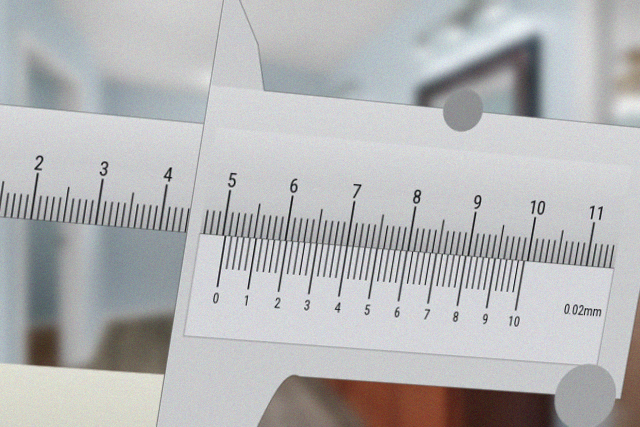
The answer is 50.4 mm
